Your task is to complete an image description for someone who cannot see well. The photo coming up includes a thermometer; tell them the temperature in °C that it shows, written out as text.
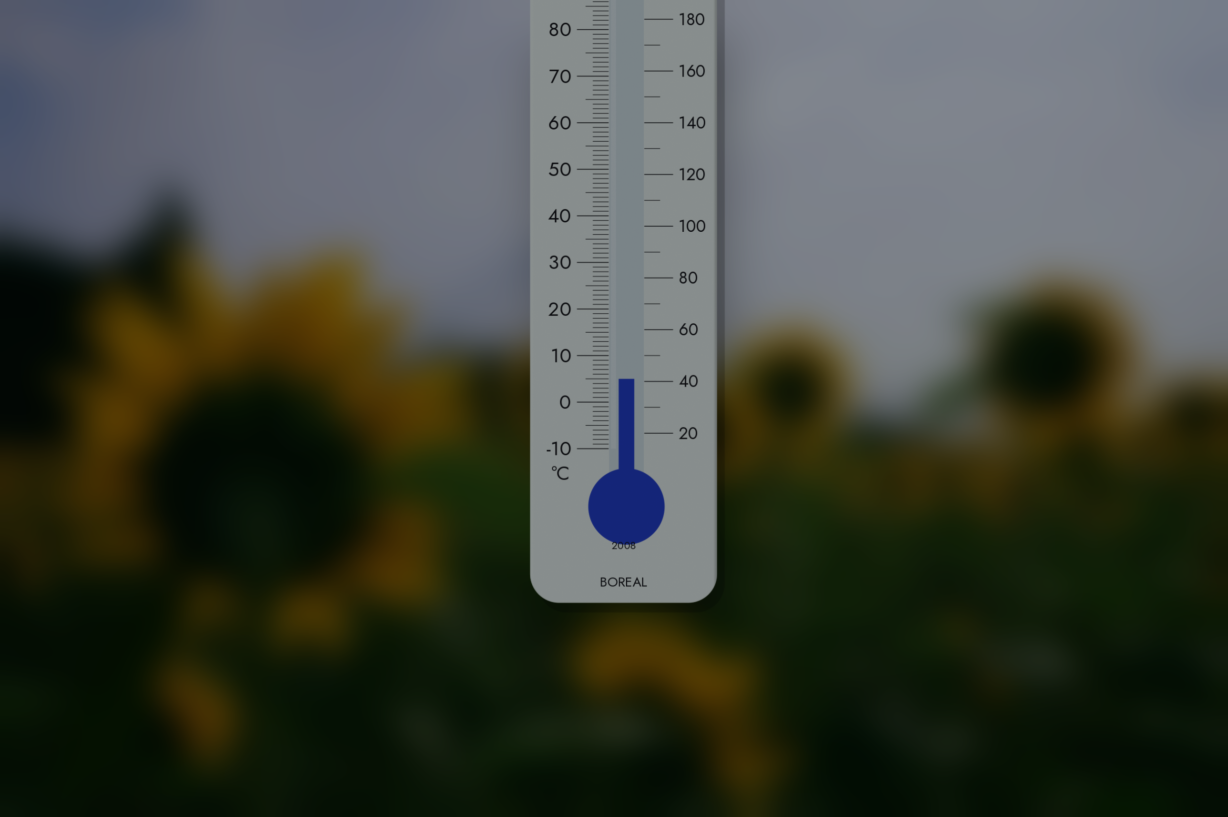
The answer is 5 °C
